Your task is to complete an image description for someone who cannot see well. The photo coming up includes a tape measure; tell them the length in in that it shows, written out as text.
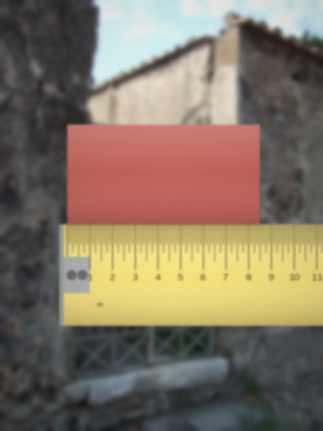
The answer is 8.5 in
